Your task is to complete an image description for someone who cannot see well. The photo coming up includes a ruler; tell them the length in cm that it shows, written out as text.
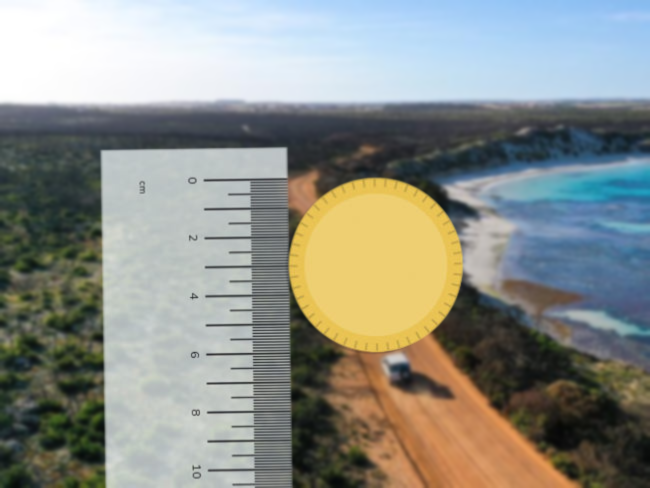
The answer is 6 cm
